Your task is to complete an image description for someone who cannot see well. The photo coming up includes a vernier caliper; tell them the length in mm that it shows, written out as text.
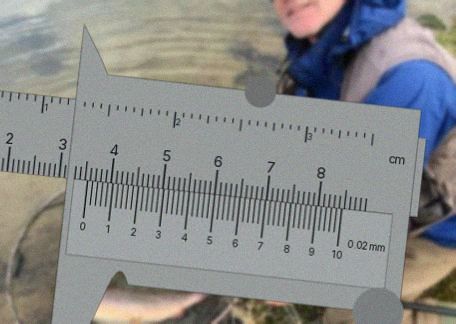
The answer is 35.5 mm
